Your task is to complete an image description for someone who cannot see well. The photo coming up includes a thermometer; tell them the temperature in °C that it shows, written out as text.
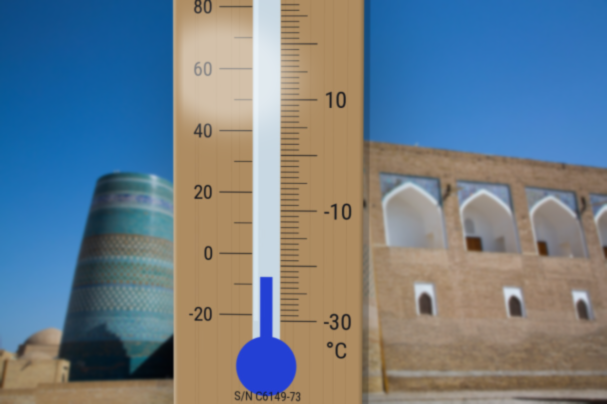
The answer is -22 °C
